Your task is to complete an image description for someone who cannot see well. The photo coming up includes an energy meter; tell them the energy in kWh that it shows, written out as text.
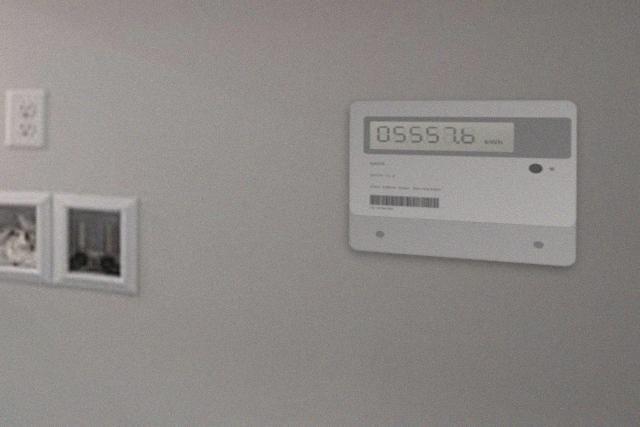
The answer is 5557.6 kWh
